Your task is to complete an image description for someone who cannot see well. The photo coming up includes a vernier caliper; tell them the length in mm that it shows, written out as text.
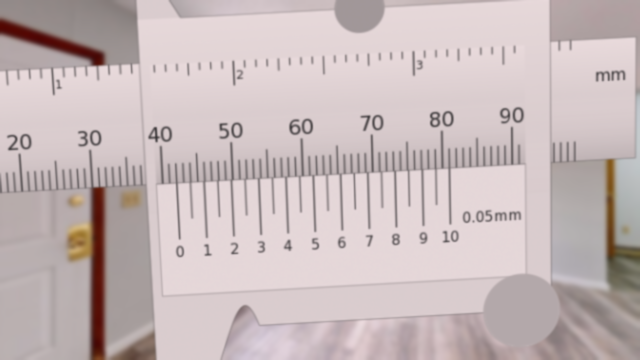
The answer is 42.0 mm
